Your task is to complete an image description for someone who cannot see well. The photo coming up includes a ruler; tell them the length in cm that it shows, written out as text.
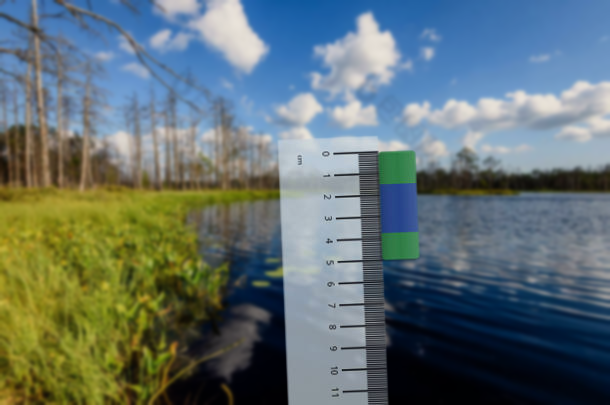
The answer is 5 cm
